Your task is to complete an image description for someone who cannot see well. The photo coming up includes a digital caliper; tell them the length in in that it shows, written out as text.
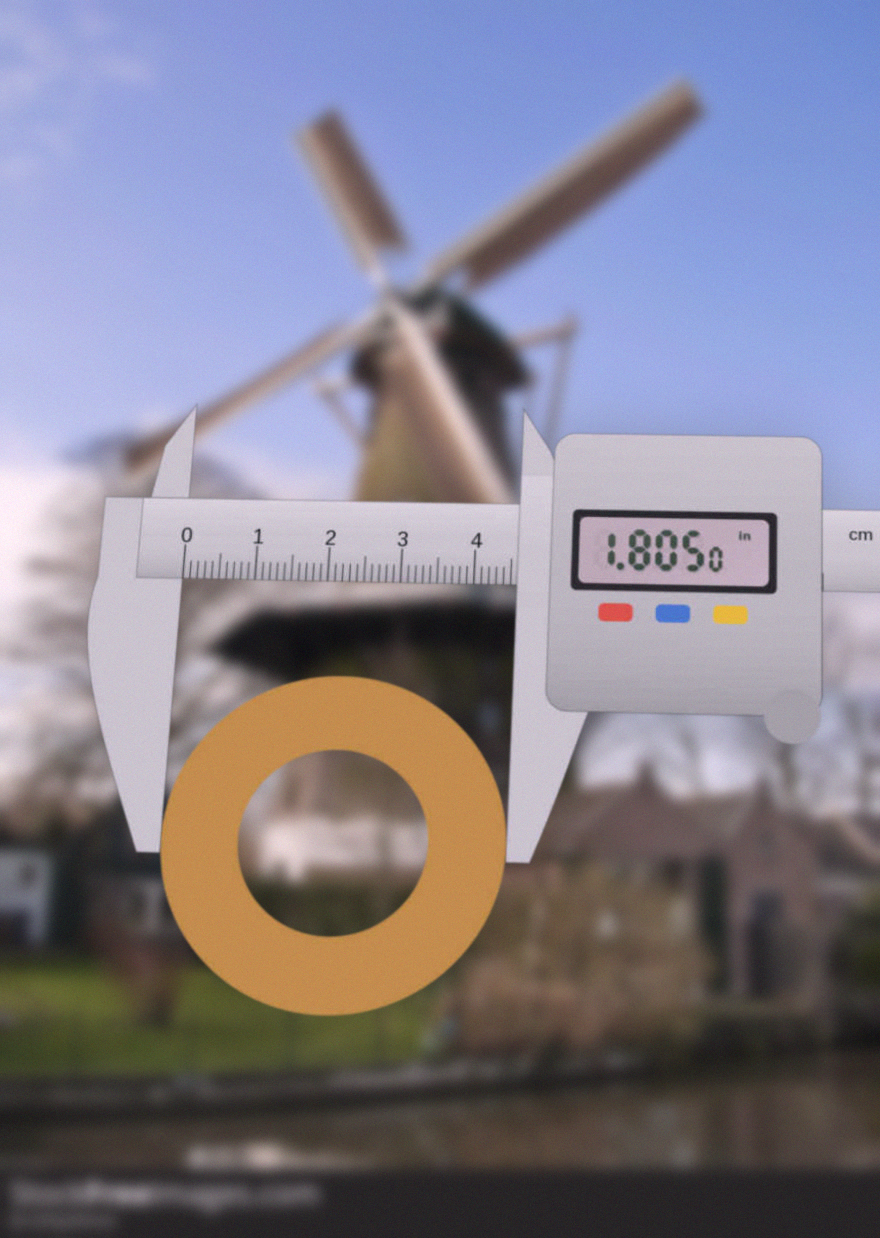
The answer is 1.8050 in
